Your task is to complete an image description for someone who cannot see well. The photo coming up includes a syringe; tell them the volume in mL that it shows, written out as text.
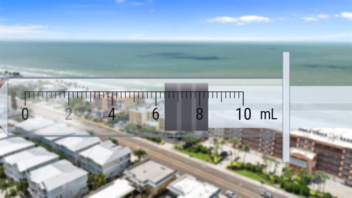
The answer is 6.4 mL
